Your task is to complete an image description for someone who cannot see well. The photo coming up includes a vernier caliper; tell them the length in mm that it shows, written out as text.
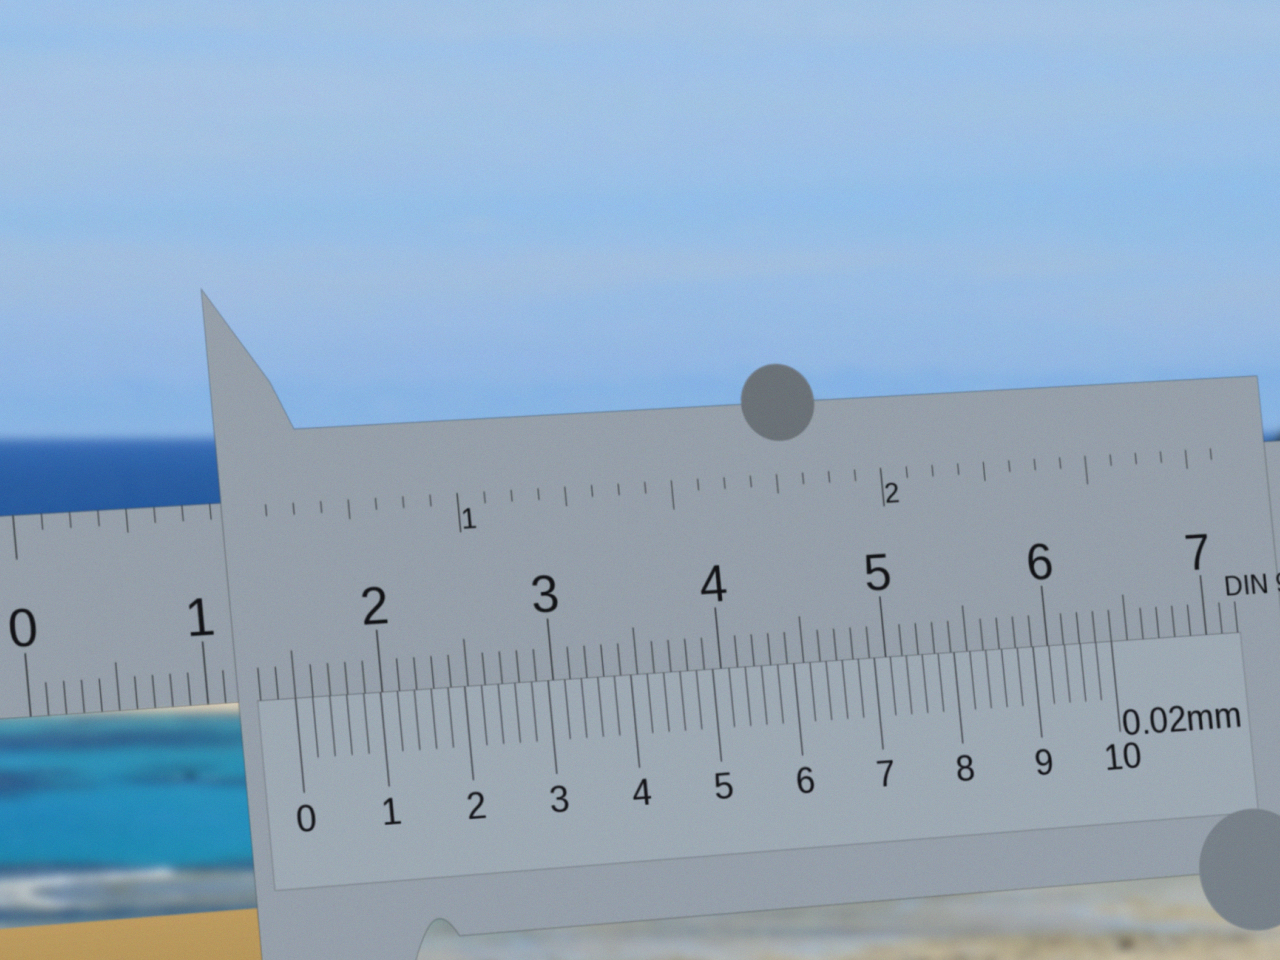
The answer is 15.0 mm
